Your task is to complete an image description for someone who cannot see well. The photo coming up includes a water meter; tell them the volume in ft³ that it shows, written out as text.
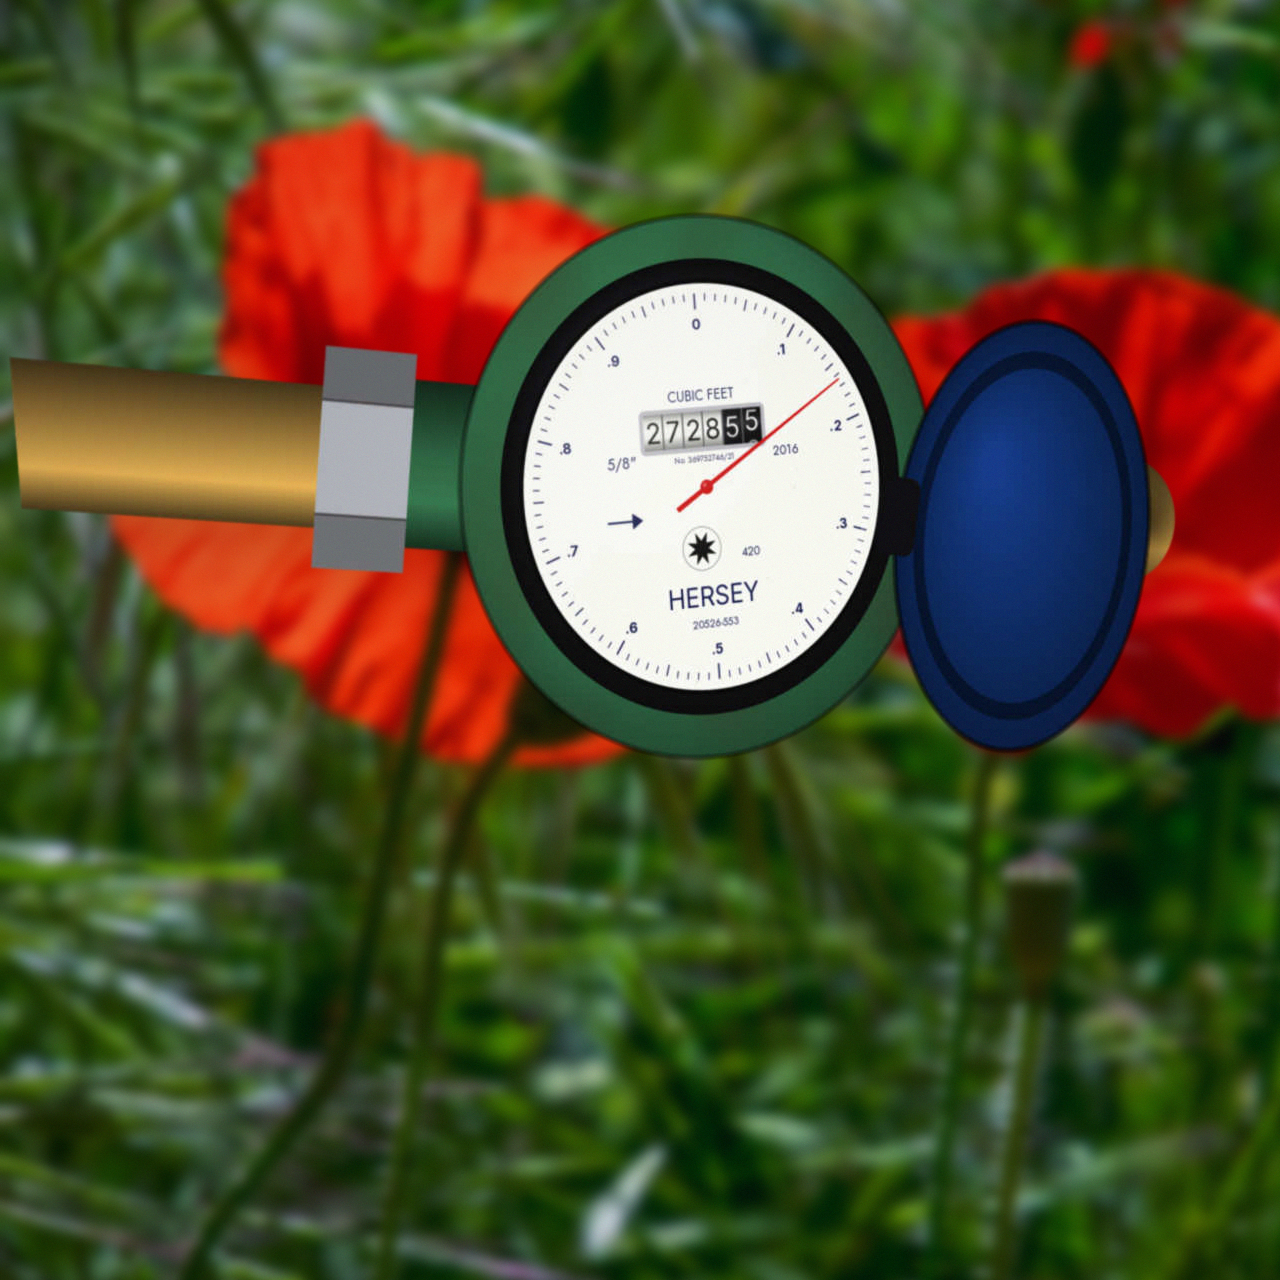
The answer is 272855.16 ft³
